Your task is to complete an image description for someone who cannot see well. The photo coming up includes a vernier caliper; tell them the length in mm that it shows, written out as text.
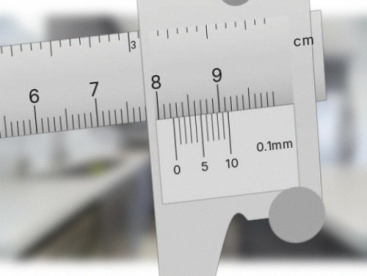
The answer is 82.4 mm
